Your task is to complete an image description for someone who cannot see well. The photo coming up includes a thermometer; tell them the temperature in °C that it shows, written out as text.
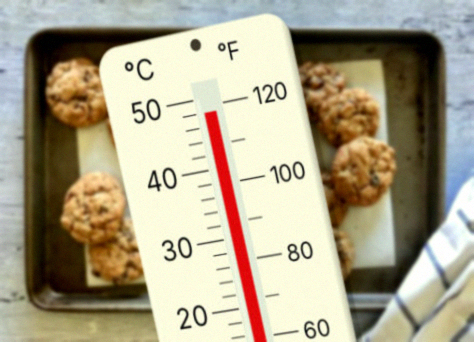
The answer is 48 °C
